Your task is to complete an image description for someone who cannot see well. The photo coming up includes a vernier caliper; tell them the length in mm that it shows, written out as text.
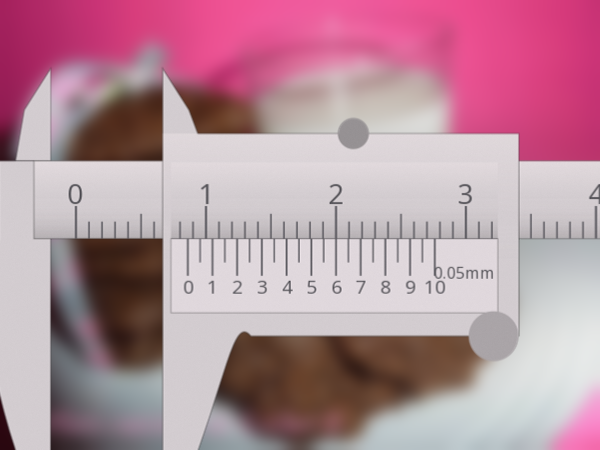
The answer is 8.6 mm
